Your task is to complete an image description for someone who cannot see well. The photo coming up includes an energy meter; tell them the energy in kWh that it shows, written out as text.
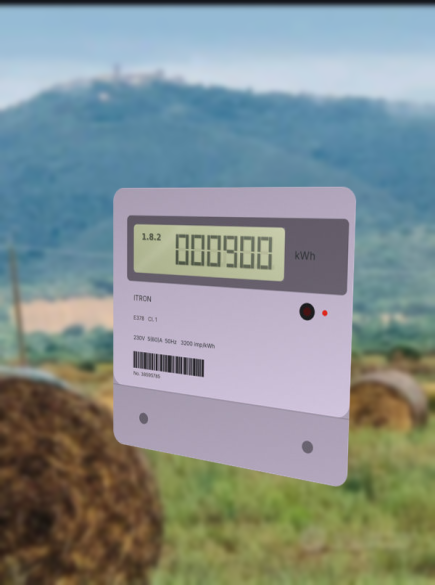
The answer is 900 kWh
